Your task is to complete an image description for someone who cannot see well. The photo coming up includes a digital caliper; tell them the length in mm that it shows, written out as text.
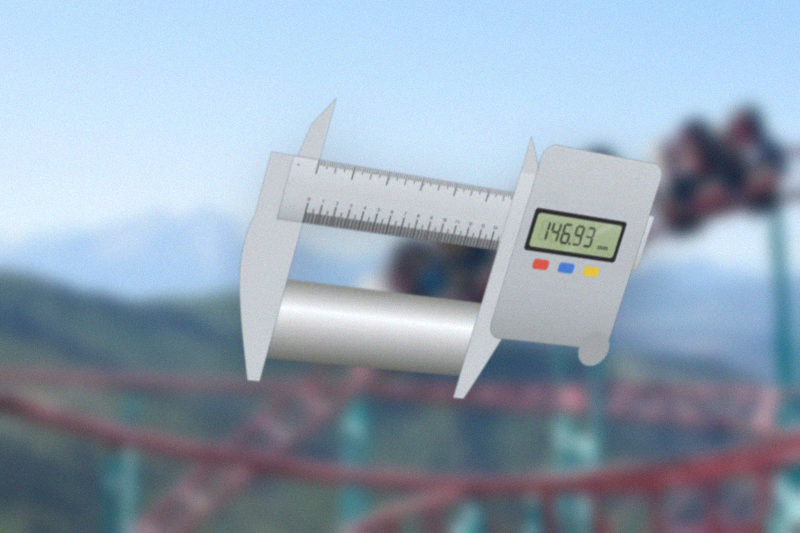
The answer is 146.93 mm
